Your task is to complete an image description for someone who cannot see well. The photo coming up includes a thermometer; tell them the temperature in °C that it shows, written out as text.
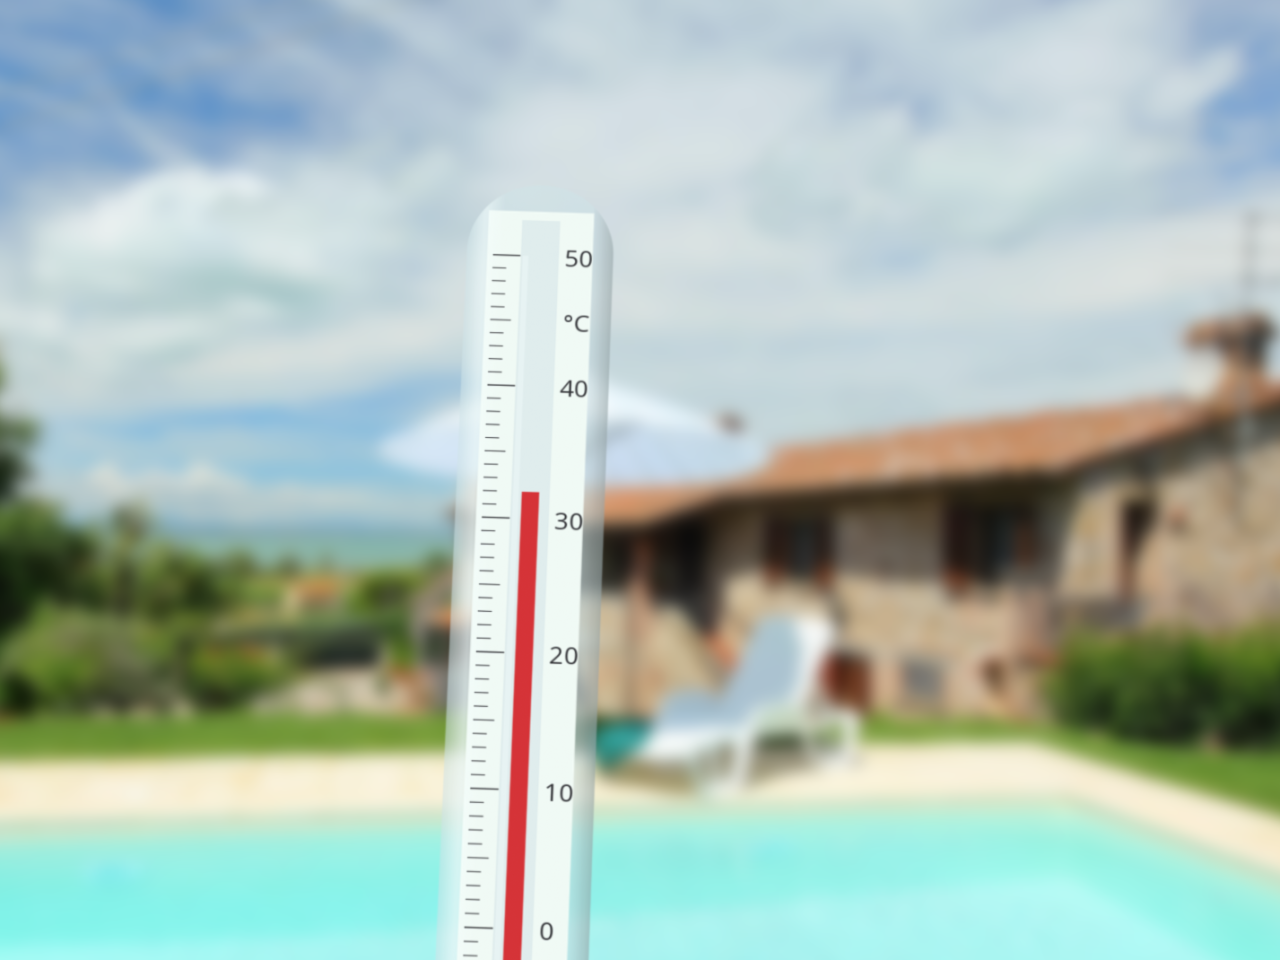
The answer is 32 °C
